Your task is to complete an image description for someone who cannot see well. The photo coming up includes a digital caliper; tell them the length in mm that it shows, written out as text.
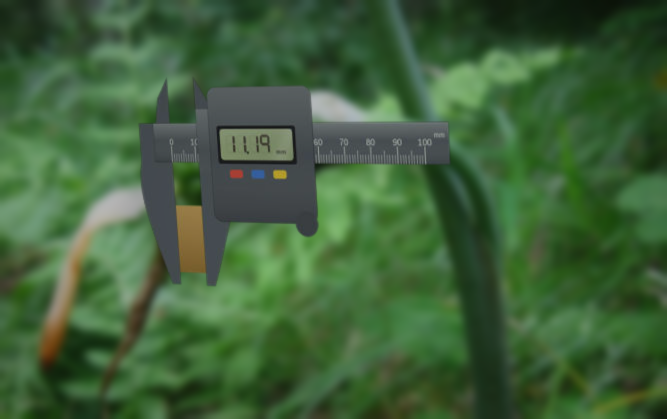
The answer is 11.19 mm
